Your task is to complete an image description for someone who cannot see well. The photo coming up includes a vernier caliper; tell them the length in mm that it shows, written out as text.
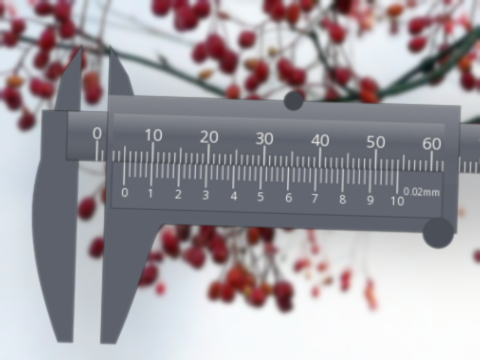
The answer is 5.0 mm
